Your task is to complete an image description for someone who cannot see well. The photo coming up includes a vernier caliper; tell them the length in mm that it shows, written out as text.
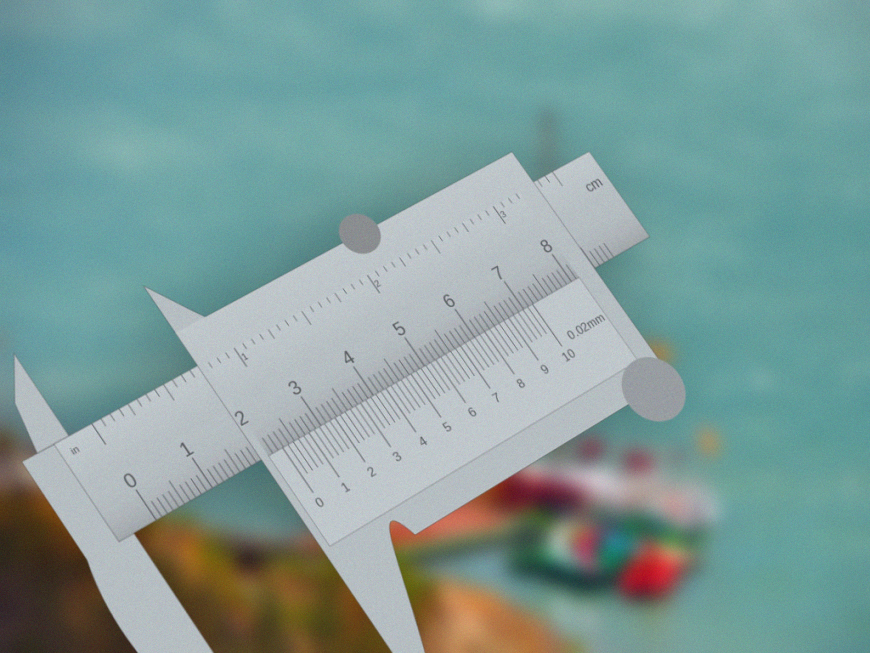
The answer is 22.8 mm
